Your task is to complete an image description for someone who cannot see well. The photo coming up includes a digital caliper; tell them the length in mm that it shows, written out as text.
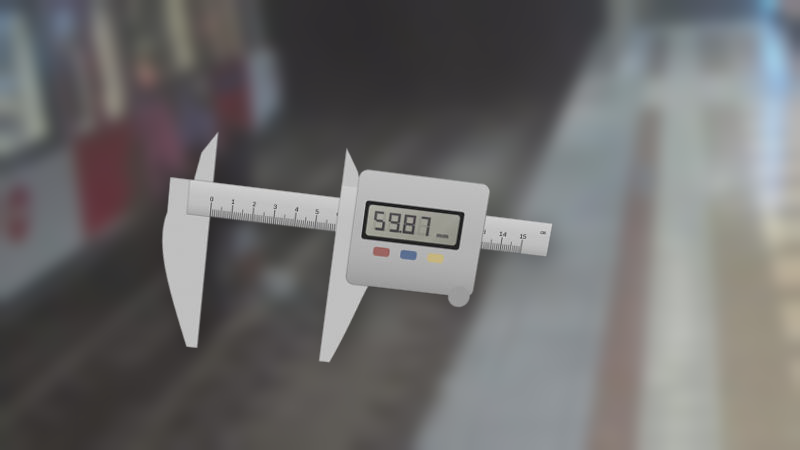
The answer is 59.87 mm
